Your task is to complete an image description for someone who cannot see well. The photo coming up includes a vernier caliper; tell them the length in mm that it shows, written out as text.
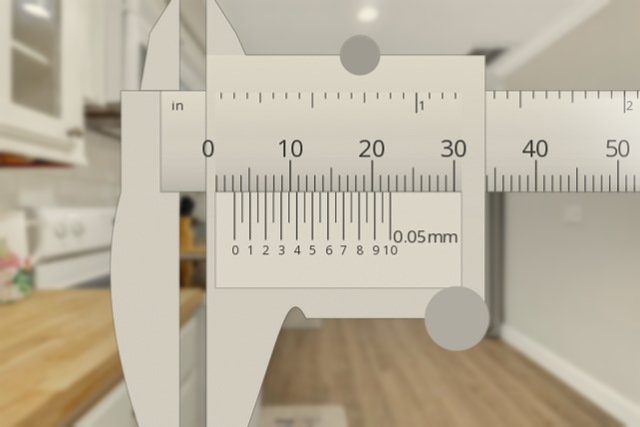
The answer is 3.2 mm
